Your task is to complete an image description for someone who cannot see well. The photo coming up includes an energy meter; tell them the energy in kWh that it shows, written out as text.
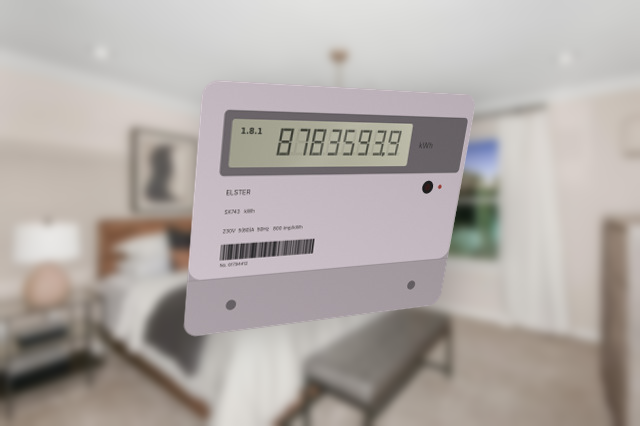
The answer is 8783593.9 kWh
